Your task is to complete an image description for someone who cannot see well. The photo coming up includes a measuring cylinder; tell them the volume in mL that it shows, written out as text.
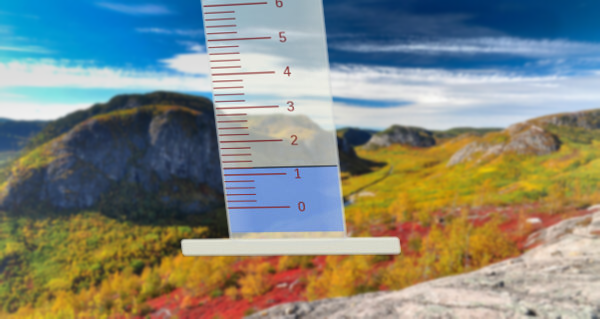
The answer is 1.2 mL
